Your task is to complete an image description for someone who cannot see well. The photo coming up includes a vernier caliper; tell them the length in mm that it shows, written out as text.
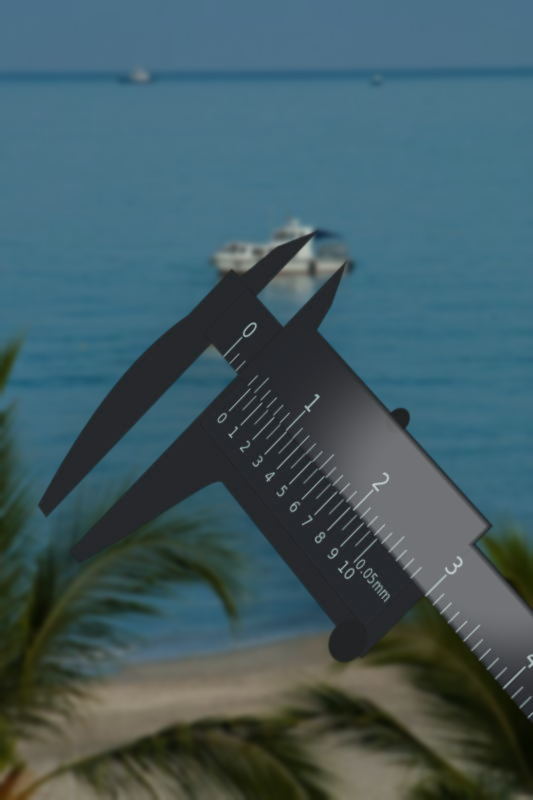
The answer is 4.4 mm
